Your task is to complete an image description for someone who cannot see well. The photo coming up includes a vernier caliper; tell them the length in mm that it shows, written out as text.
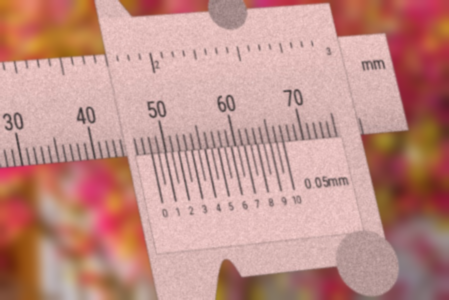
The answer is 48.0 mm
